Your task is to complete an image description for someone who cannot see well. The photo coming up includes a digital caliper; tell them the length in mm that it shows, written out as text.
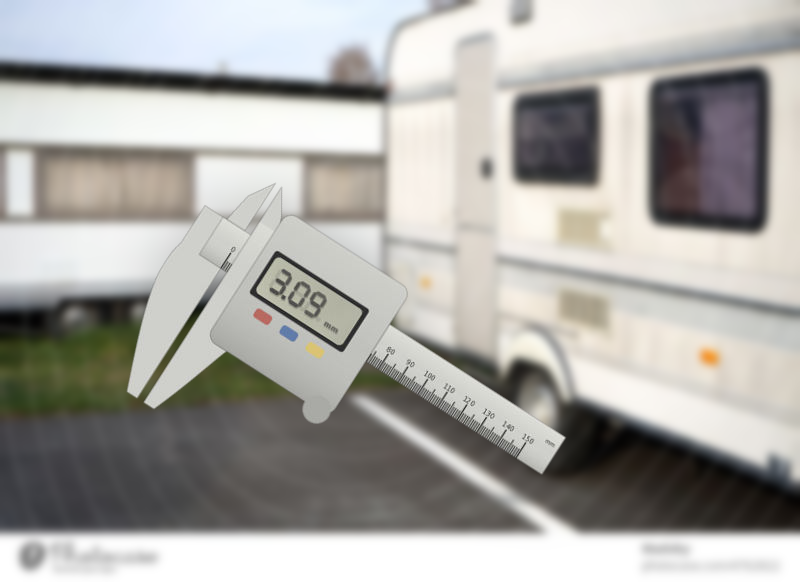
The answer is 3.09 mm
